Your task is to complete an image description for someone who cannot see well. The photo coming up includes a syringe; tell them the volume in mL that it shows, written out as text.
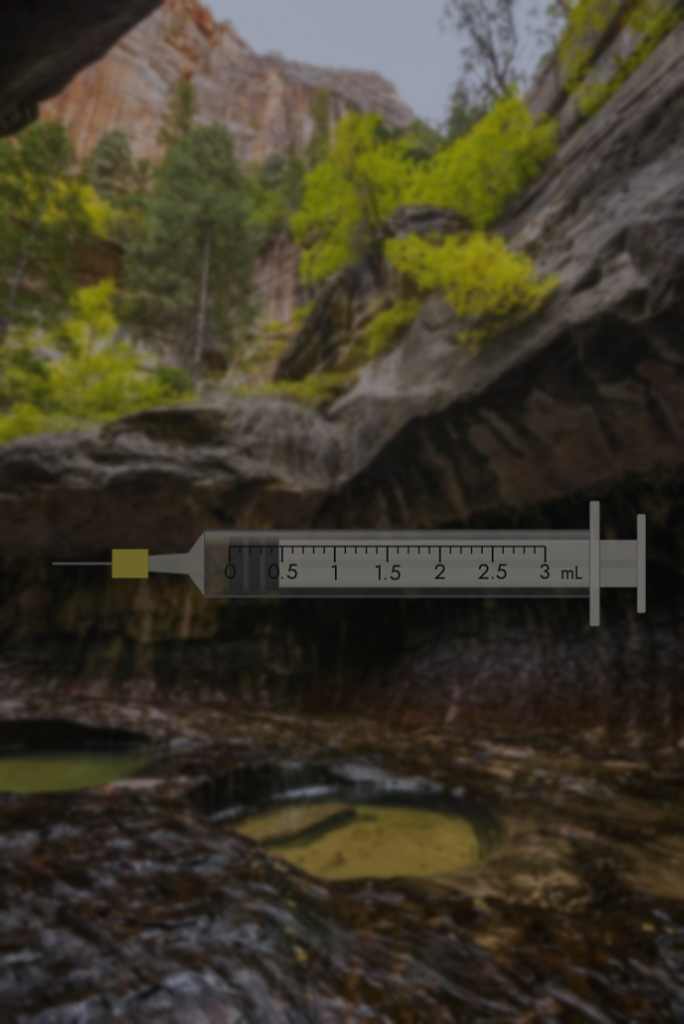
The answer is 0 mL
